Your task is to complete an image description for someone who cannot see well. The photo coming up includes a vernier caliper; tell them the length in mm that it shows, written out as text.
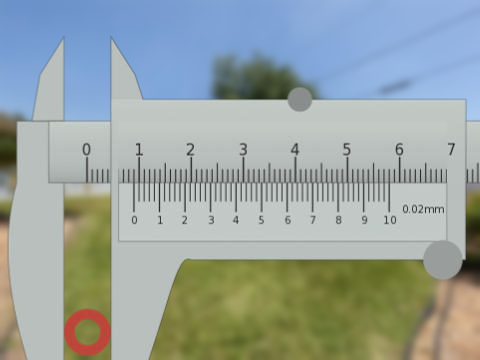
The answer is 9.0 mm
